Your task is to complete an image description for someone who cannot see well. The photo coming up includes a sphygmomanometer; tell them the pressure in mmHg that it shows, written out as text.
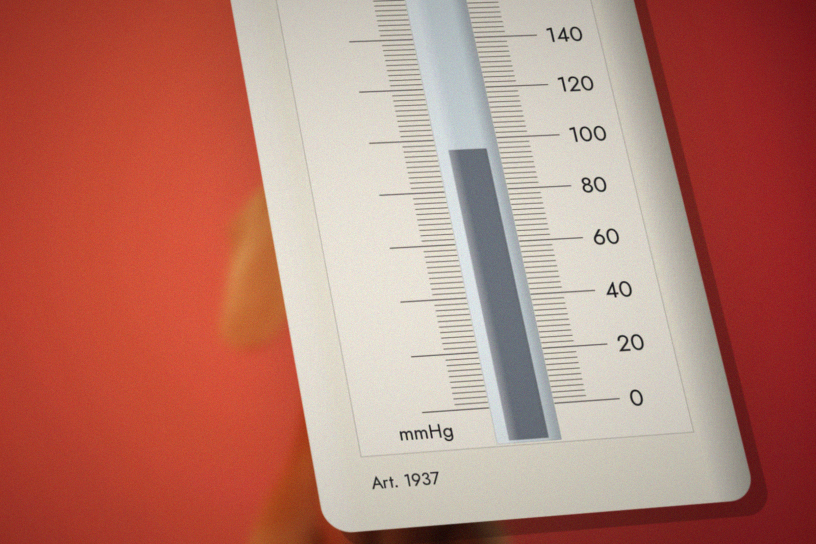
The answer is 96 mmHg
